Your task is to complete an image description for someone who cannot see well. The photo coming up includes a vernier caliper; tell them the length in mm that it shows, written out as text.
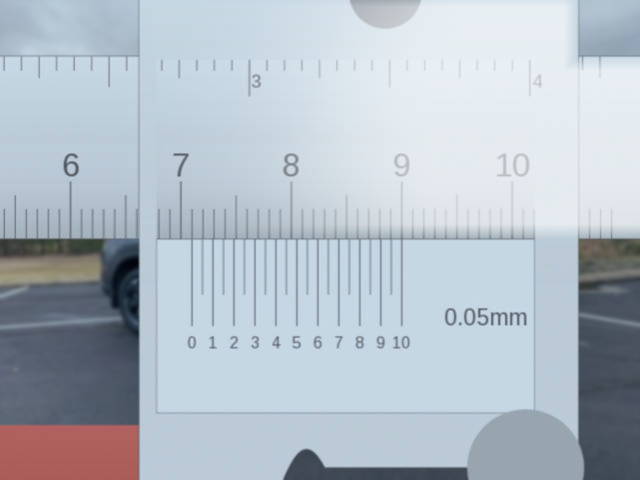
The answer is 71.0 mm
